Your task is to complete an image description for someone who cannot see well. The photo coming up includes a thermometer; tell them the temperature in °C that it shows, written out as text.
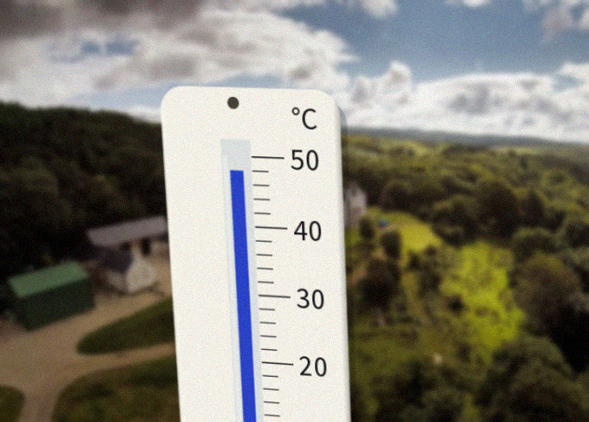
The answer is 48 °C
